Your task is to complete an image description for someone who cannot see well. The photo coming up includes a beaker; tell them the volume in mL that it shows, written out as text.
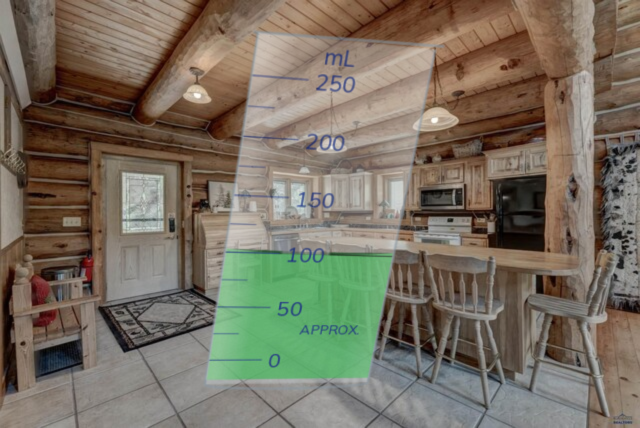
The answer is 100 mL
